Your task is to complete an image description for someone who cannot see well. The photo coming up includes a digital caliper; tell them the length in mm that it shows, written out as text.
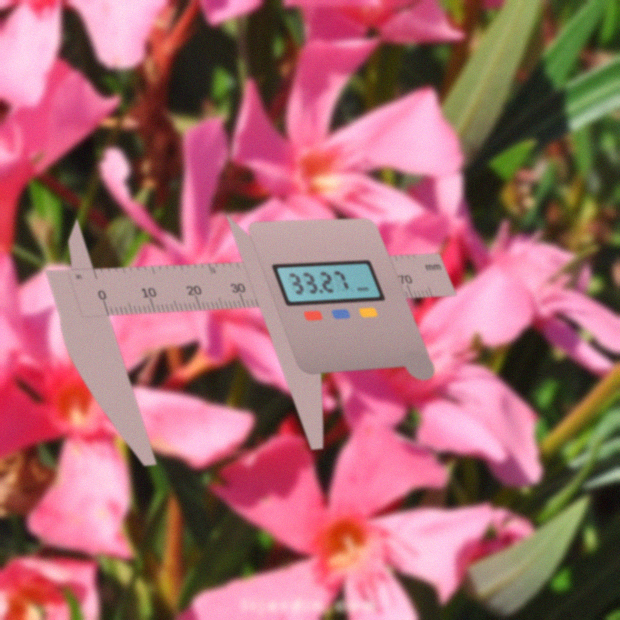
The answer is 33.27 mm
